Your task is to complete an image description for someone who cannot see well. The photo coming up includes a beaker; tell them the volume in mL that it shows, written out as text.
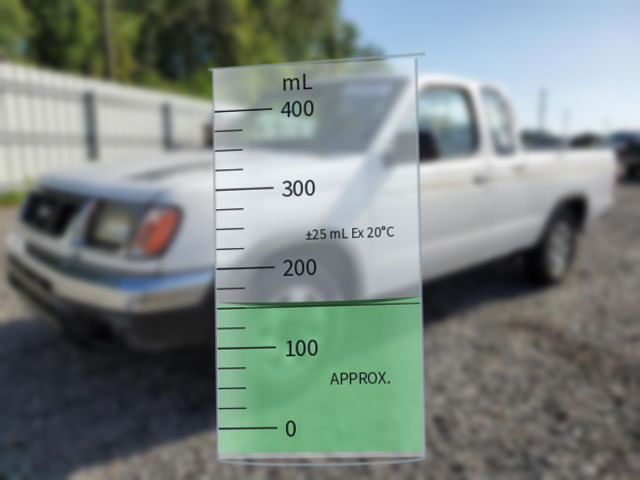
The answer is 150 mL
